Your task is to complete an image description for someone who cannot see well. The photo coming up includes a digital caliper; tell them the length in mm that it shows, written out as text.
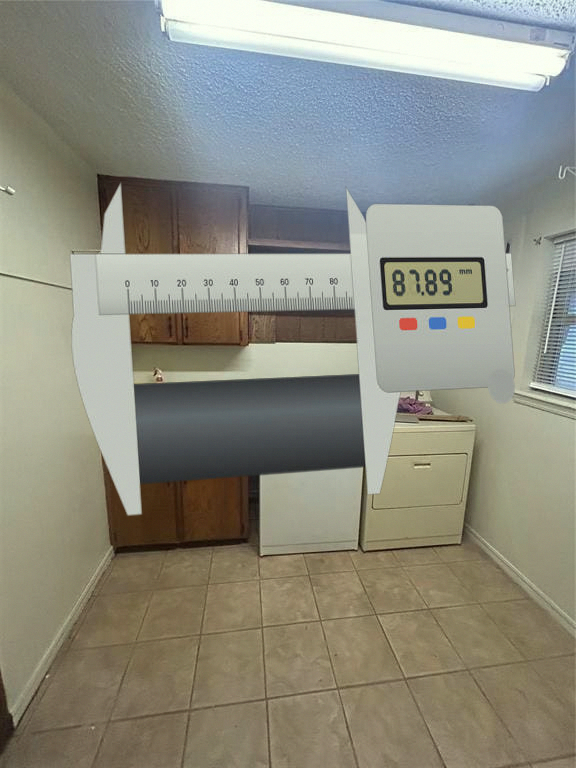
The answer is 87.89 mm
